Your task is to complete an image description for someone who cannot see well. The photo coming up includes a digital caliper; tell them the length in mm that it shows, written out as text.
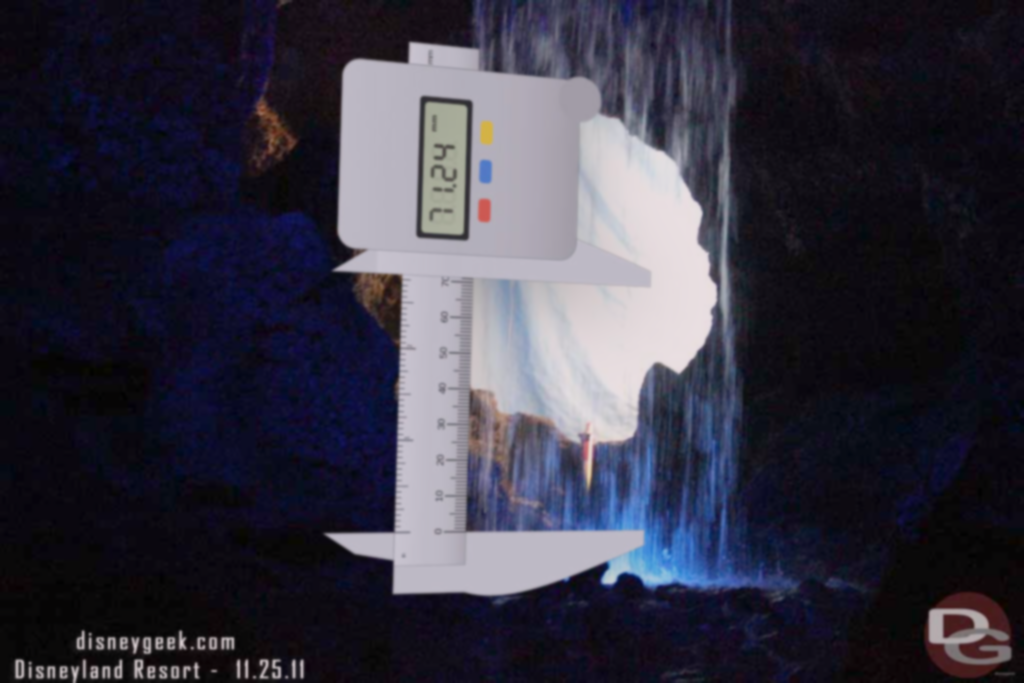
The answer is 71.24 mm
